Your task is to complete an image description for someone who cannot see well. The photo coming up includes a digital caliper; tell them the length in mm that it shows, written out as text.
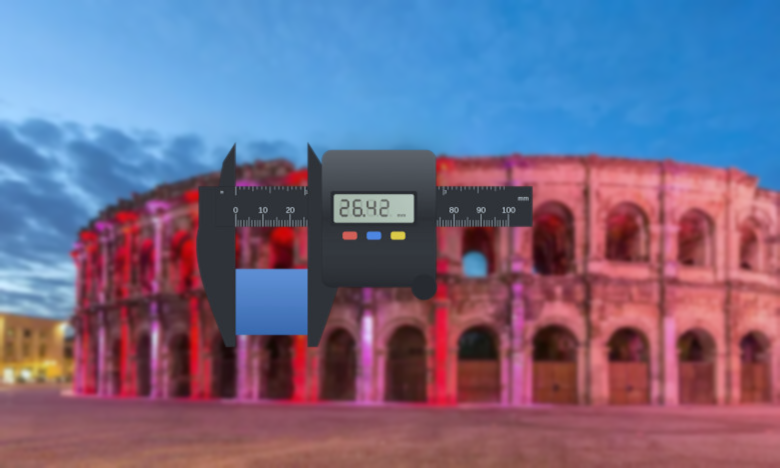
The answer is 26.42 mm
